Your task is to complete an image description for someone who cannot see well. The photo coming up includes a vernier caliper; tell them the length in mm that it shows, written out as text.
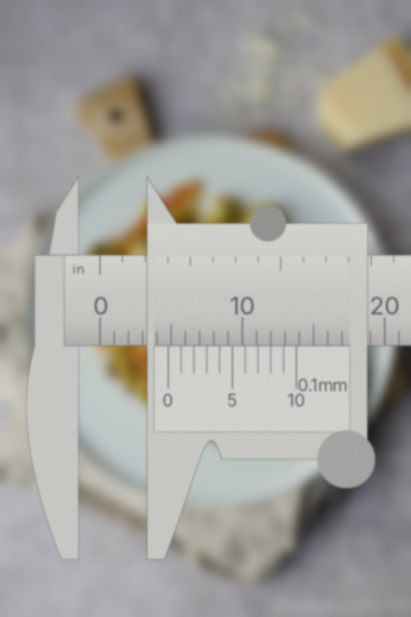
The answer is 4.8 mm
